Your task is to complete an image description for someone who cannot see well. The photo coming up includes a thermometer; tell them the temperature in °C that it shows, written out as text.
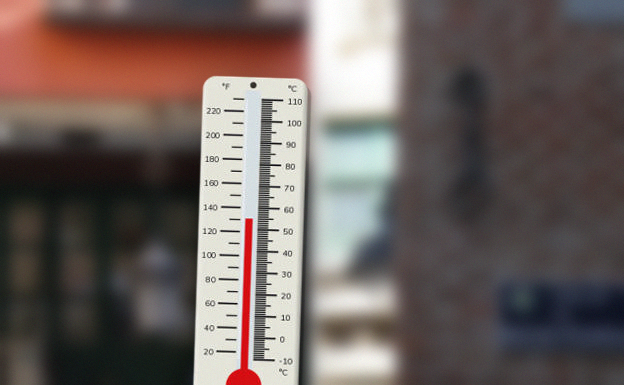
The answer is 55 °C
